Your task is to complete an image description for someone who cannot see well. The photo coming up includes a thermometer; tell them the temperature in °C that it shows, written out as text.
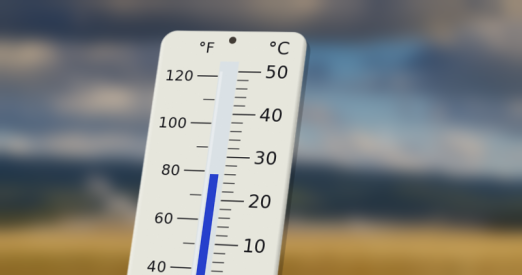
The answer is 26 °C
